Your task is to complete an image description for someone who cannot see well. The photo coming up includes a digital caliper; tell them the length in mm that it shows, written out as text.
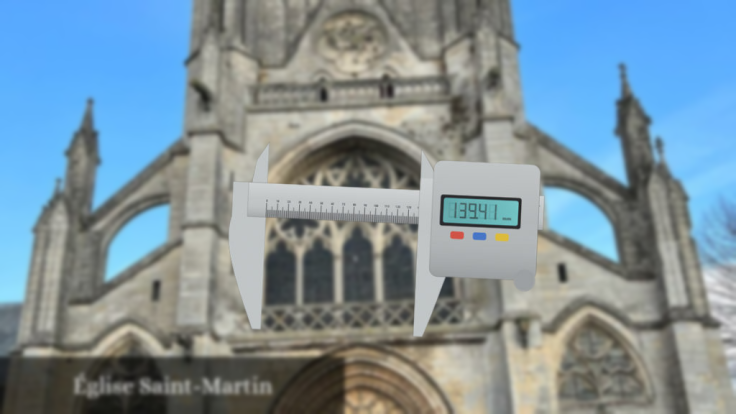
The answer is 139.41 mm
